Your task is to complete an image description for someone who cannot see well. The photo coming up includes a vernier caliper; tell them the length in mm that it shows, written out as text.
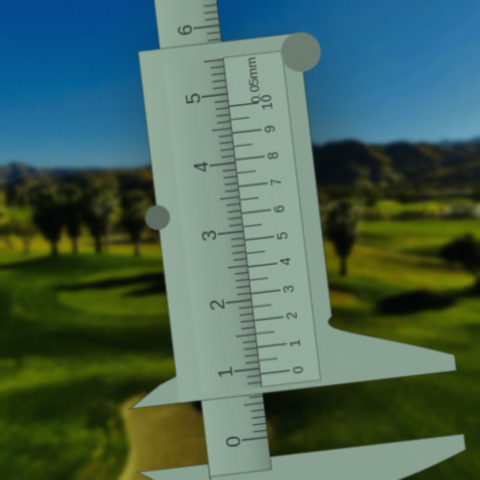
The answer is 9.2 mm
